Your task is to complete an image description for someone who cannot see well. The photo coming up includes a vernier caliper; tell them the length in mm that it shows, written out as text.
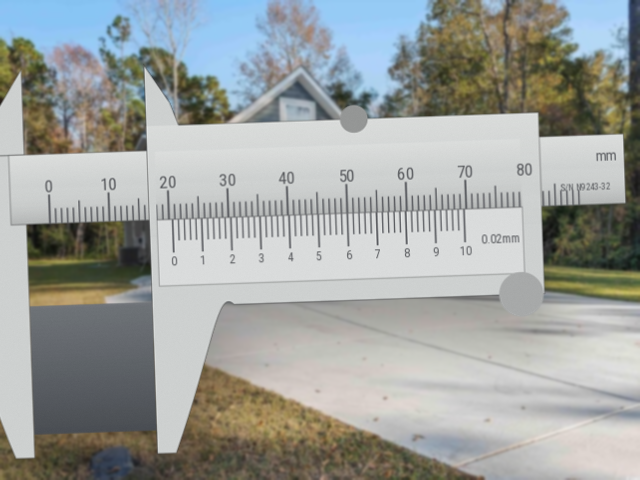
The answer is 20.6 mm
